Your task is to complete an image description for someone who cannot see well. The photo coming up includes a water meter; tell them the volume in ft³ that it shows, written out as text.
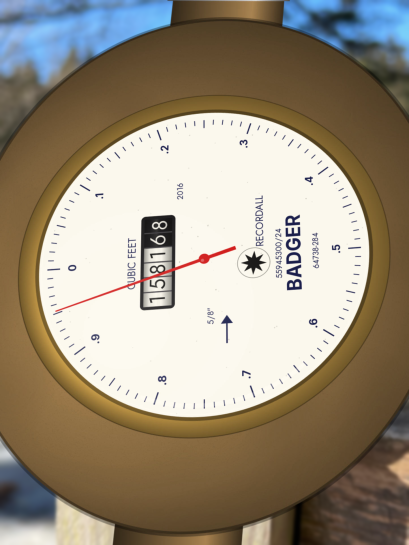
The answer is 158167.95 ft³
